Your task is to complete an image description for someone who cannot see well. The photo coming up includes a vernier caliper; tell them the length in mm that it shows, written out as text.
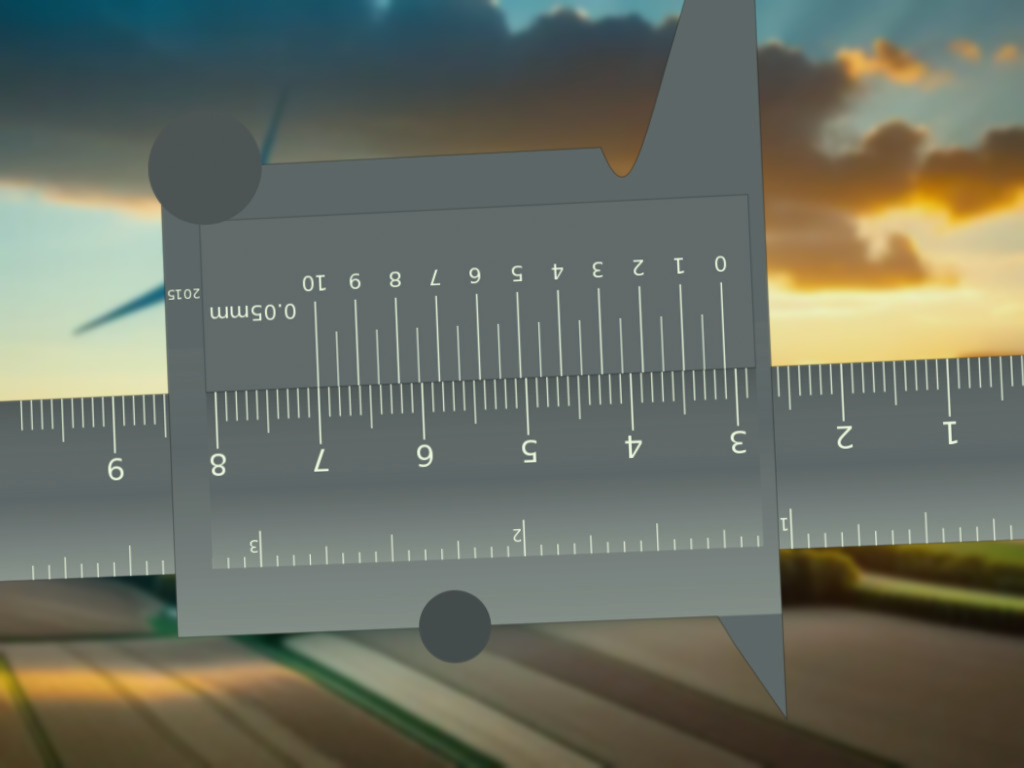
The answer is 31.0 mm
